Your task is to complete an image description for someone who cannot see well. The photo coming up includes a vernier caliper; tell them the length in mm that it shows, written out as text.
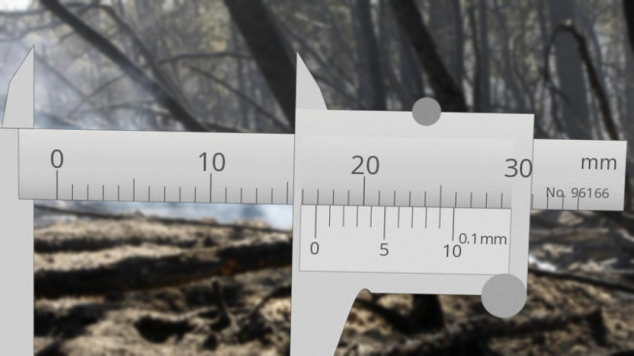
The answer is 16.9 mm
